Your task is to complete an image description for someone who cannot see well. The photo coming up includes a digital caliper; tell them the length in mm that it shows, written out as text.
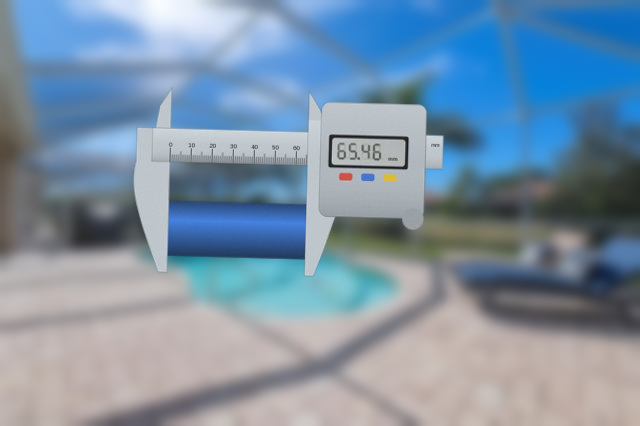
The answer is 65.46 mm
